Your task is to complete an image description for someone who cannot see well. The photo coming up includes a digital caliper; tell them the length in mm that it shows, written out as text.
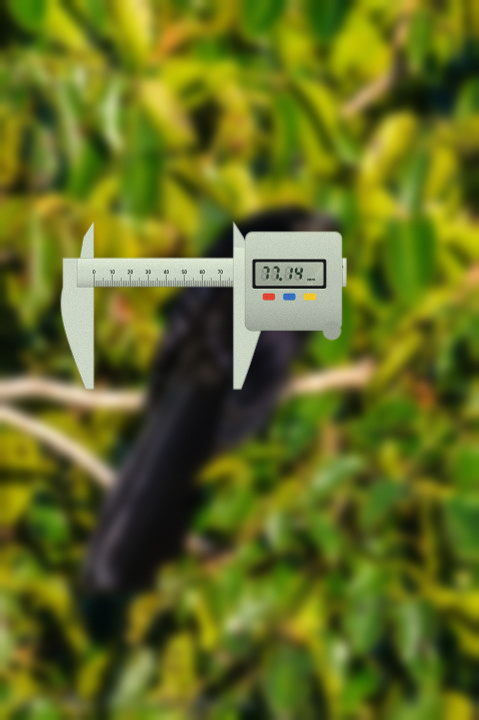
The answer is 77.14 mm
